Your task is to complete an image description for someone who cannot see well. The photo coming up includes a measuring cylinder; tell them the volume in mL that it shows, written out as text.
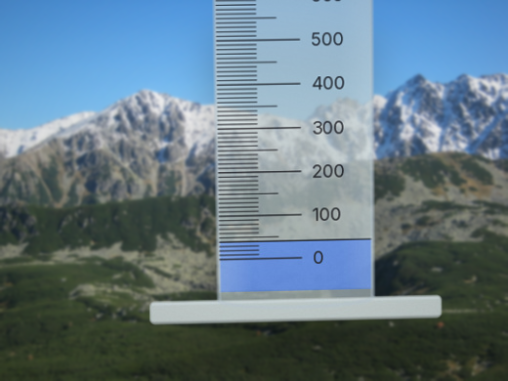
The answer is 40 mL
